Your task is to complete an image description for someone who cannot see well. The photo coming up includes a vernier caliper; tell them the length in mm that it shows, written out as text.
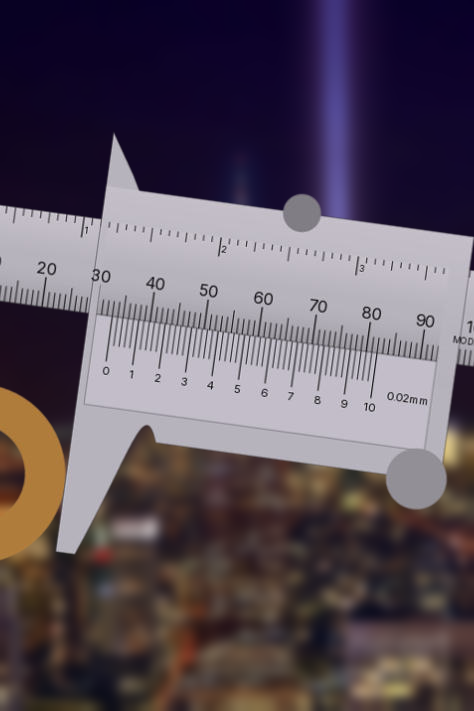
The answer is 33.0 mm
